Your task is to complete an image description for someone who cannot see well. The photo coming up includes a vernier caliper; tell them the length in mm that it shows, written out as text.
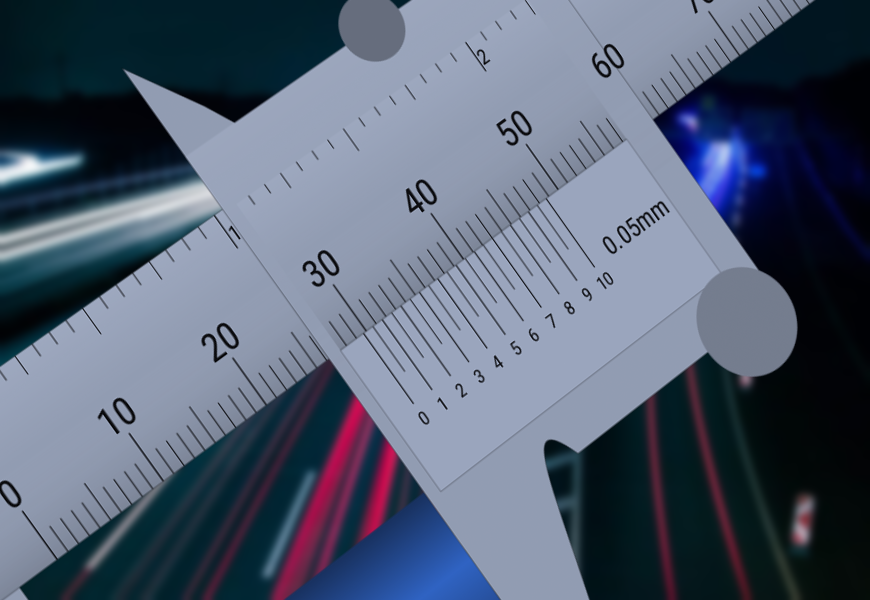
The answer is 29.7 mm
